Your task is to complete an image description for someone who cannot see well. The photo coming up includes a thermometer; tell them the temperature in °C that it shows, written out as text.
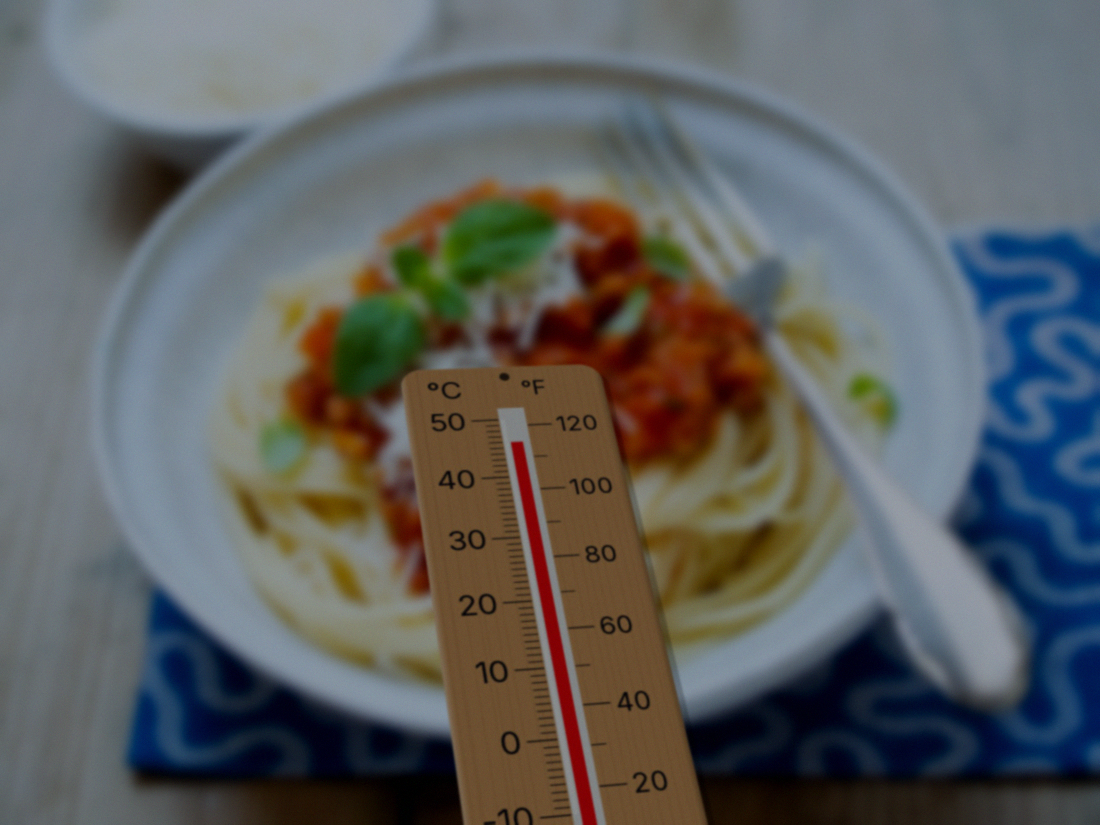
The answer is 46 °C
